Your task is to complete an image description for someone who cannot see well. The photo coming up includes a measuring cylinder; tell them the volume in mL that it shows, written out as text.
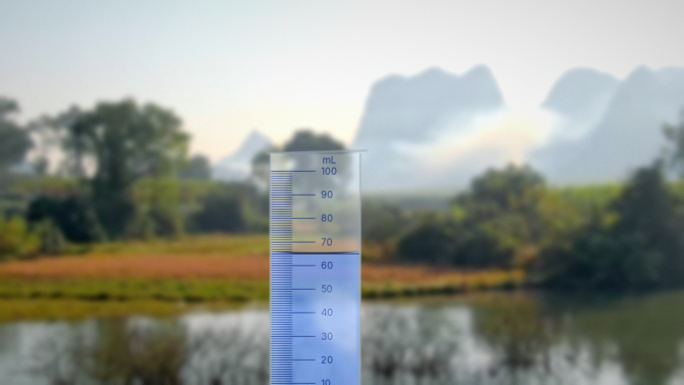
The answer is 65 mL
